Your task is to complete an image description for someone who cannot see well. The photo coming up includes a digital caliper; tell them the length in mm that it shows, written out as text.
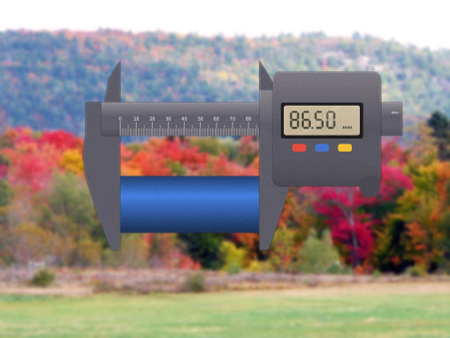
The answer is 86.50 mm
